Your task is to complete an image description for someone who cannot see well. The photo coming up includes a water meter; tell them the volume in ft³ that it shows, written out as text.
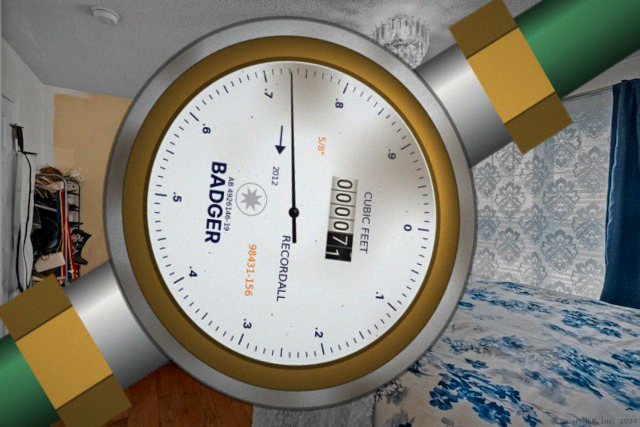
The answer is 70.73 ft³
